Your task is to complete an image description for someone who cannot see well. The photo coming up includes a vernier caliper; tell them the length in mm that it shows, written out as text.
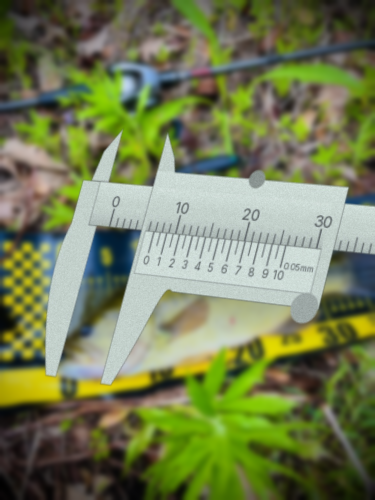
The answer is 6.8 mm
